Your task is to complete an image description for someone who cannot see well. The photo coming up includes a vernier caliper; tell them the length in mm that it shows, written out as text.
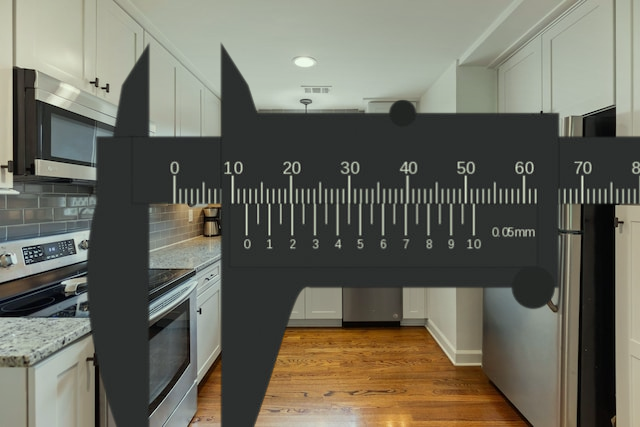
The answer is 12.4 mm
